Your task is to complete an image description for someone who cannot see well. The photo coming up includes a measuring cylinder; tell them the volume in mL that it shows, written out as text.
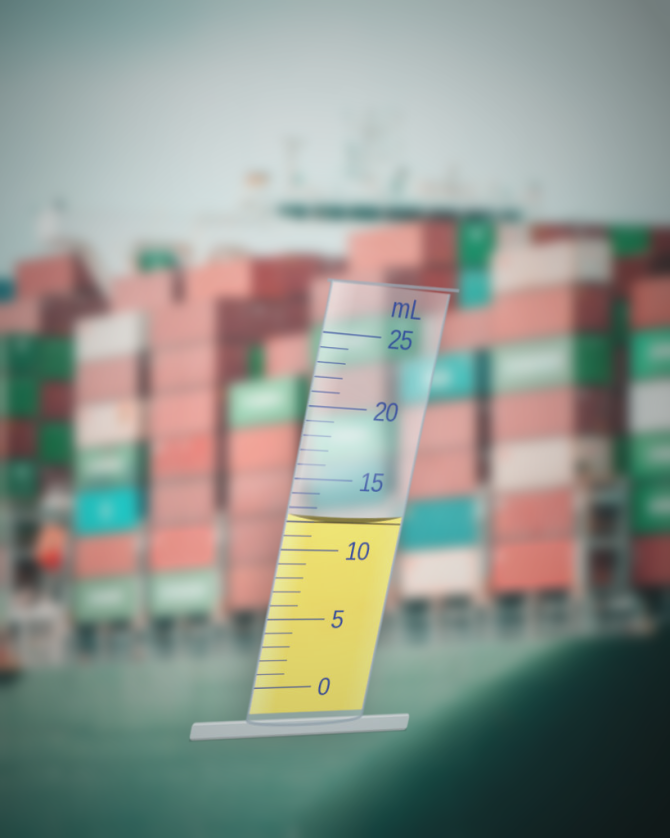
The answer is 12 mL
